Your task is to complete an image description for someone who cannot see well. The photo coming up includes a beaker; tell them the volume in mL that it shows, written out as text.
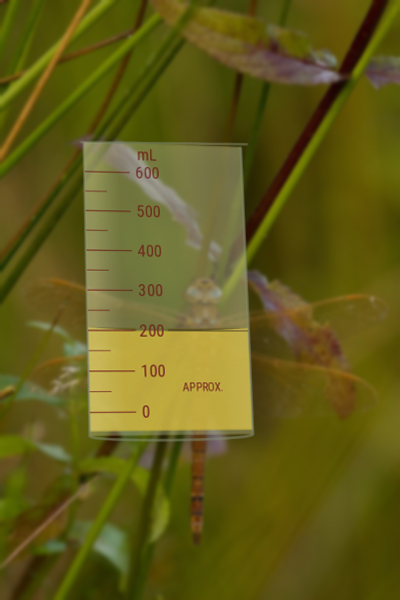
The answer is 200 mL
